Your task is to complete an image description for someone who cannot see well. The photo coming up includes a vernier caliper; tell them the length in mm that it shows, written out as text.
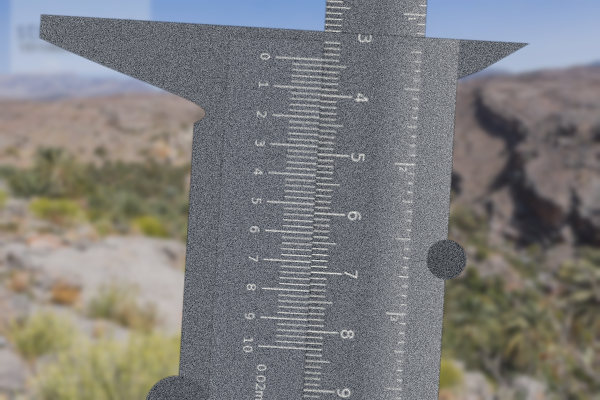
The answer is 34.0 mm
